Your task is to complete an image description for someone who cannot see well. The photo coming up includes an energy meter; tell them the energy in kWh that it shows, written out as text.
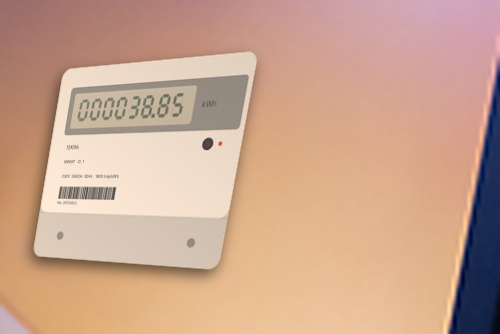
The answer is 38.85 kWh
